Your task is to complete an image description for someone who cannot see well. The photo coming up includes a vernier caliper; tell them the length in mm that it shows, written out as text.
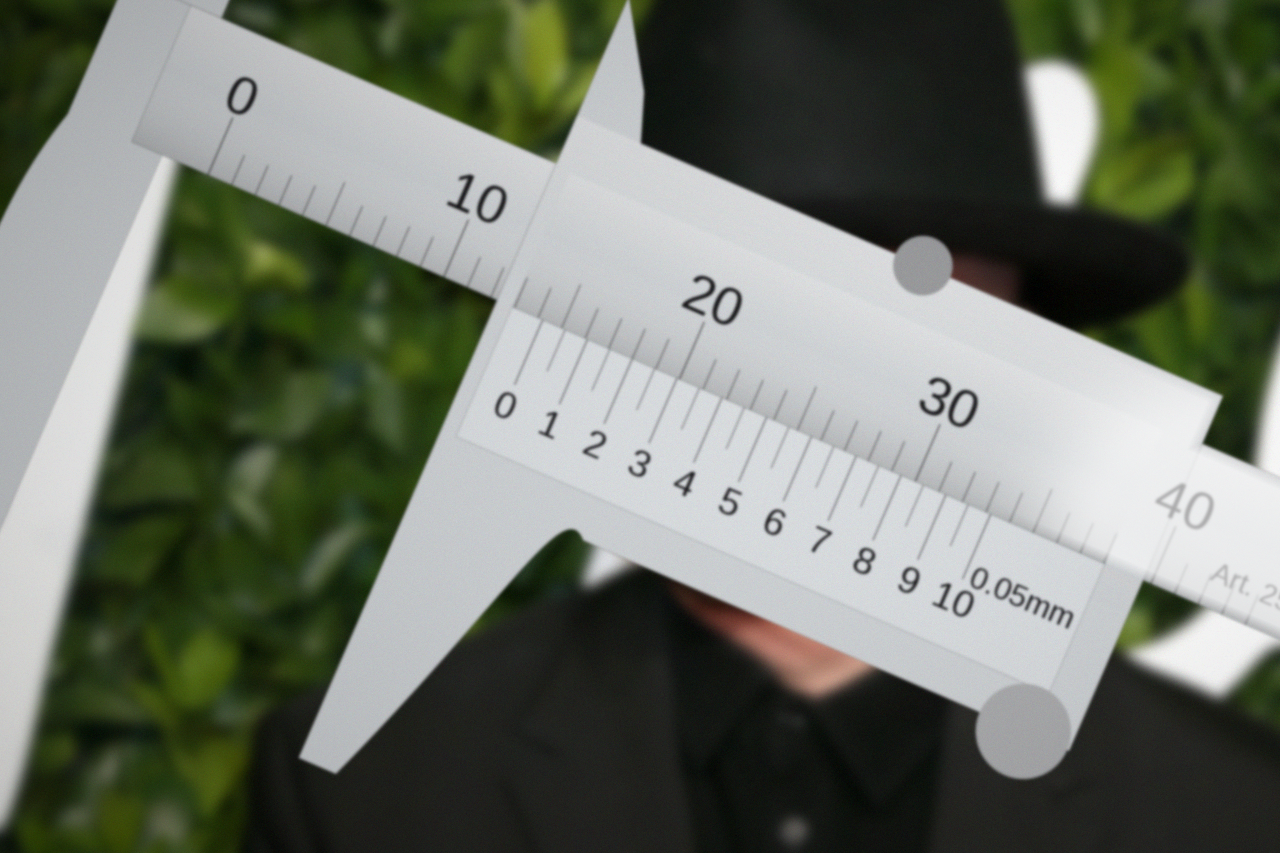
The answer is 14.2 mm
